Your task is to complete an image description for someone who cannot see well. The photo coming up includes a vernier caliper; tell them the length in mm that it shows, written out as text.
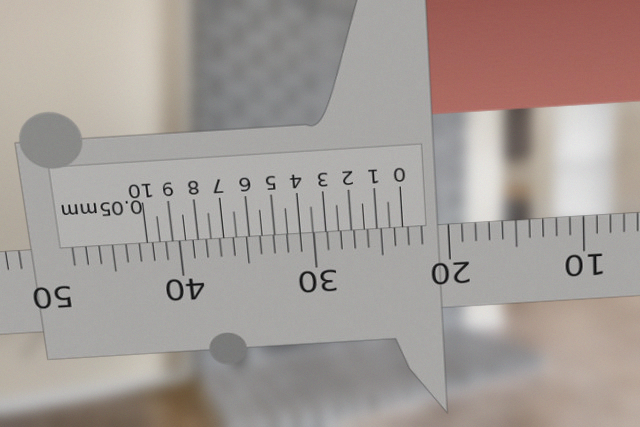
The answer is 23.4 mm
